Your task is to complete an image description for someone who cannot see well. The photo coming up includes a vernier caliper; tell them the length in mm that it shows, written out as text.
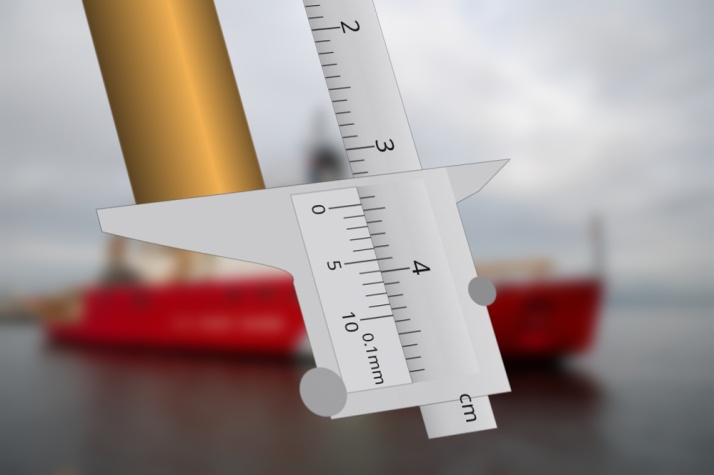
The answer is 34.5 mm
